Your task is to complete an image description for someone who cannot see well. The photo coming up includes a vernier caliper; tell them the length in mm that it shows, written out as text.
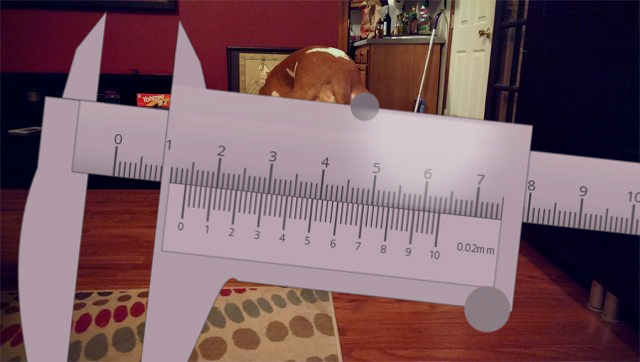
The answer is 14.0 mm
